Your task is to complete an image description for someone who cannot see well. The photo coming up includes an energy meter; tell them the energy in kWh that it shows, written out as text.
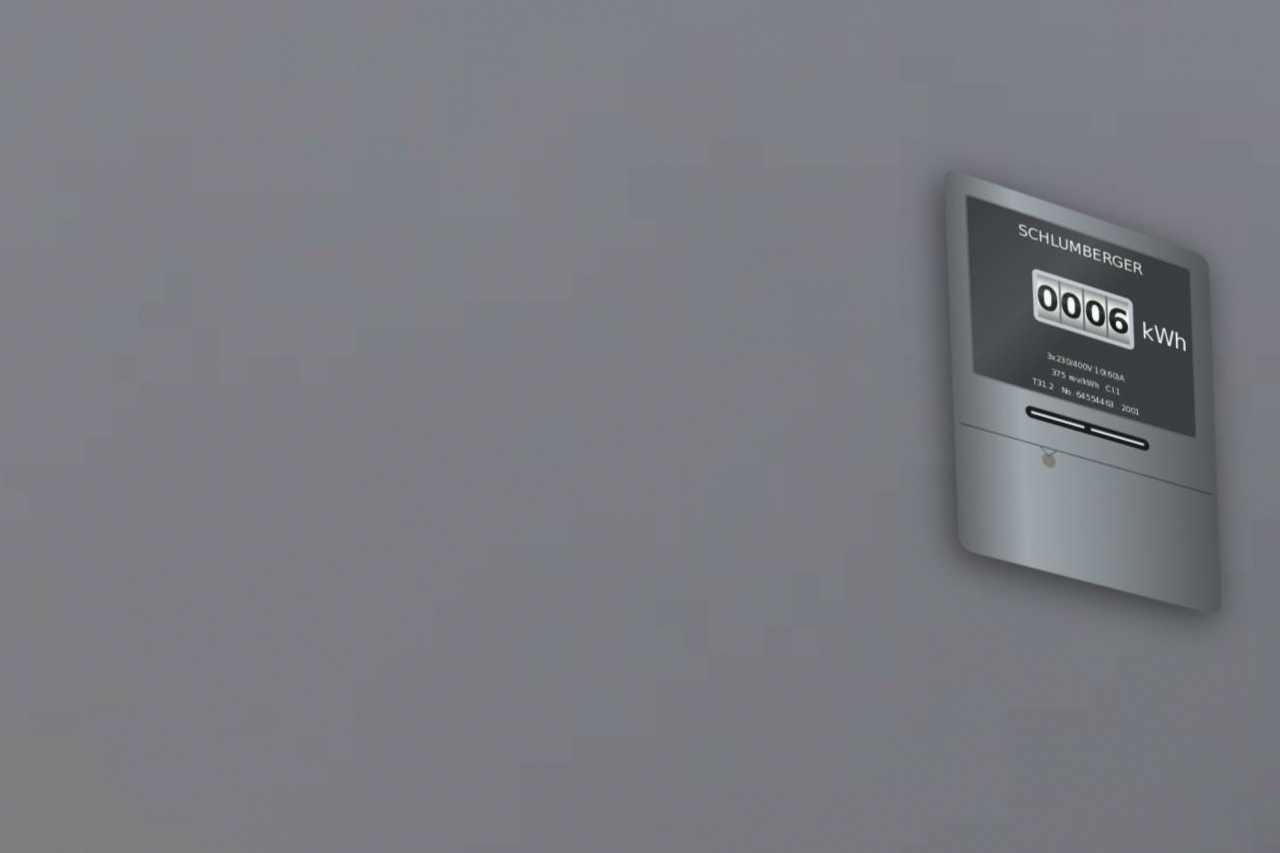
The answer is 6 kWh
